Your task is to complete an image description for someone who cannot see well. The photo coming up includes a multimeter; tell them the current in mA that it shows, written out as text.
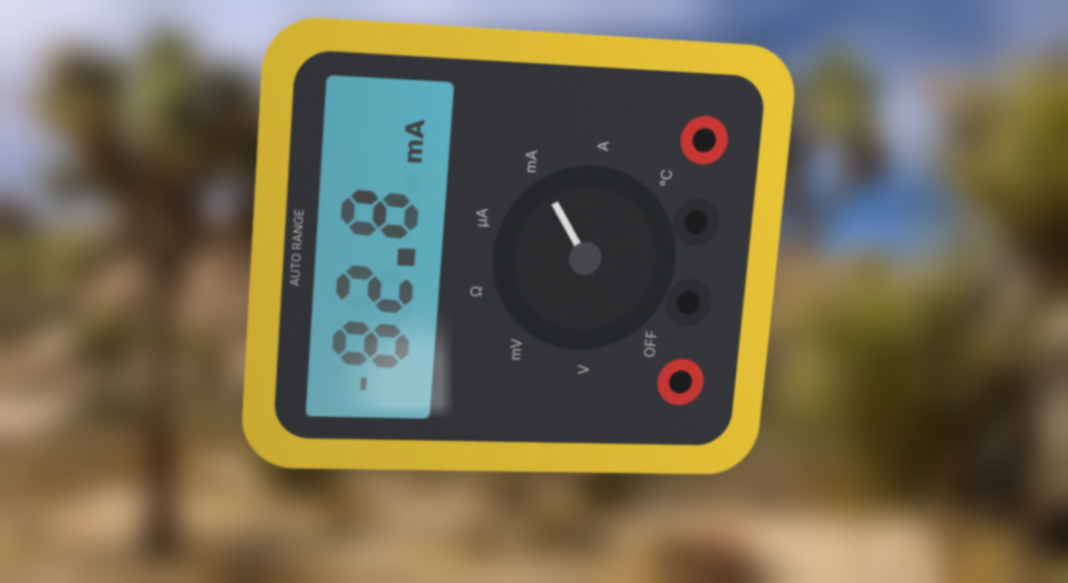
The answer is -82.8 mA
